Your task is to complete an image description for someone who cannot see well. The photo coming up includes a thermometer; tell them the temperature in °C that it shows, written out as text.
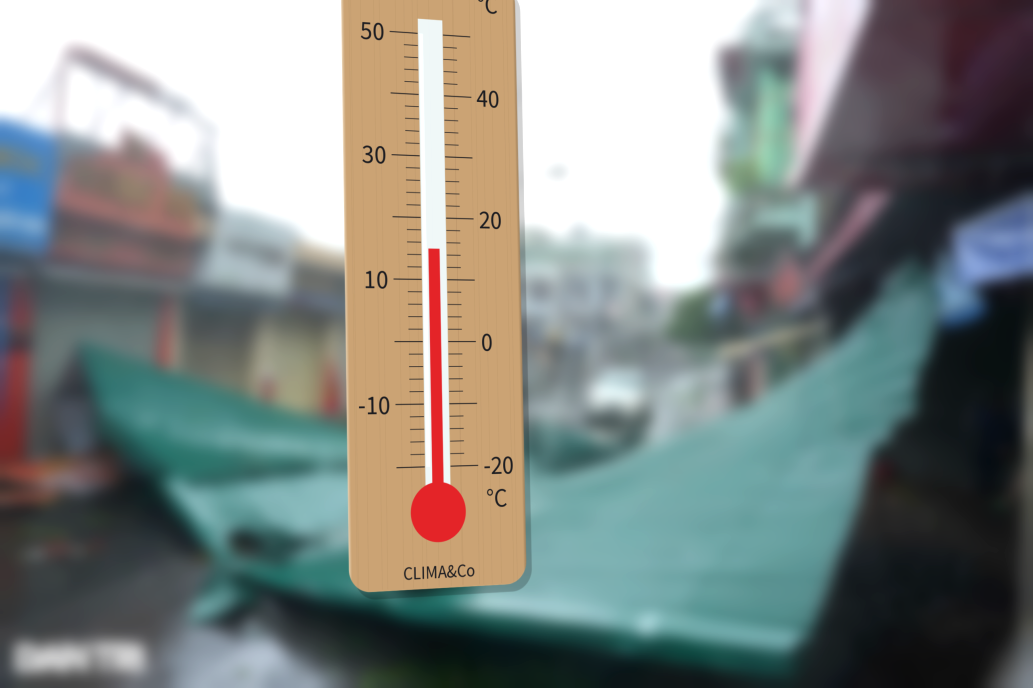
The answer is 15 °C
